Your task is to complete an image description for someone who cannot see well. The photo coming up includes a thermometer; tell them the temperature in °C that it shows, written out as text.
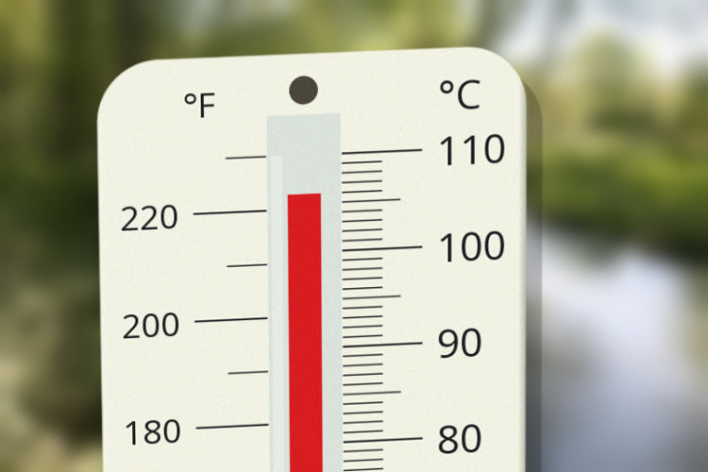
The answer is 106 °C
